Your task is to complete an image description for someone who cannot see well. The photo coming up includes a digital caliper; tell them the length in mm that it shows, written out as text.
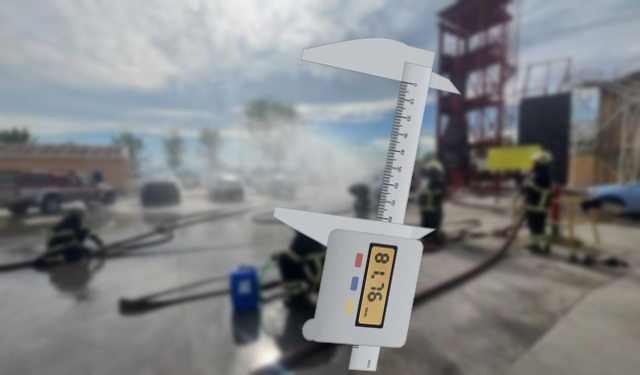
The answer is 81.76 mm
